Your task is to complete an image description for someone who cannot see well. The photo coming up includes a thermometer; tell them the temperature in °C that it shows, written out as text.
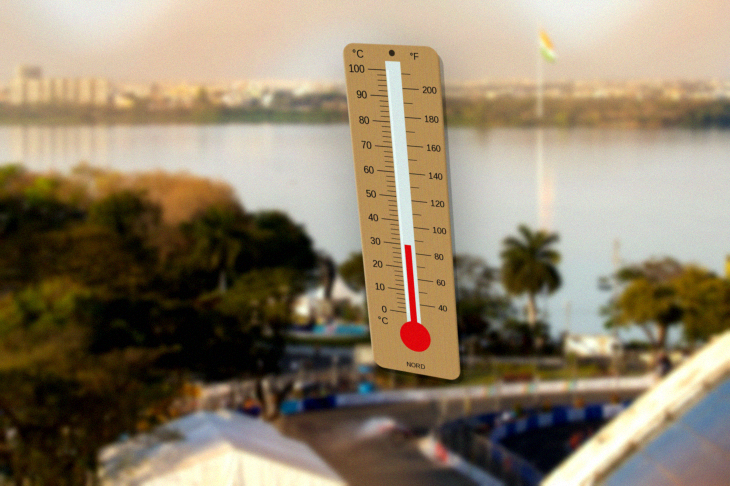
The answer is 30 °C
